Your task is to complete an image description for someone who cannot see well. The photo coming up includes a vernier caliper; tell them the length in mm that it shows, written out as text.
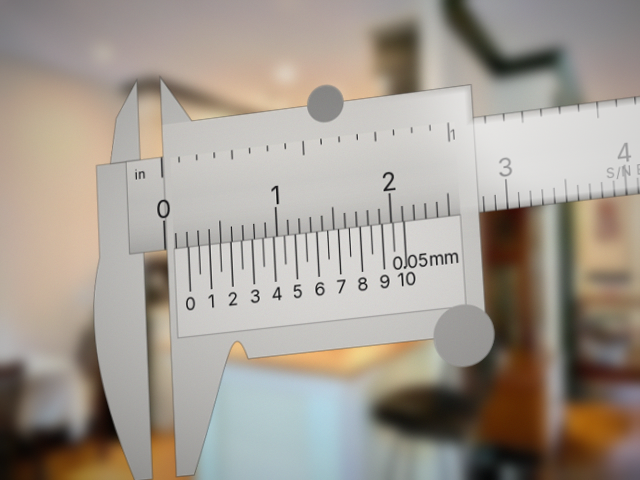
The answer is 2.1 mm
